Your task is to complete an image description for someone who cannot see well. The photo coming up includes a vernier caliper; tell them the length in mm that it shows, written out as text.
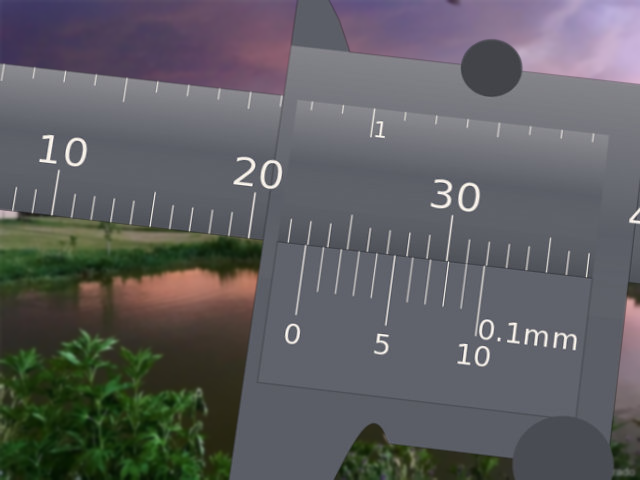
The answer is 22.9 mm
